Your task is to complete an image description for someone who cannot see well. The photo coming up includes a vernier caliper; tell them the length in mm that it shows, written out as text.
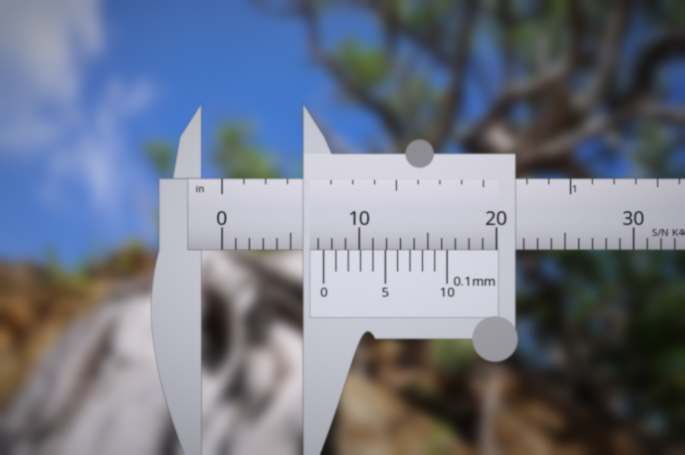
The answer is 7.4 mm
